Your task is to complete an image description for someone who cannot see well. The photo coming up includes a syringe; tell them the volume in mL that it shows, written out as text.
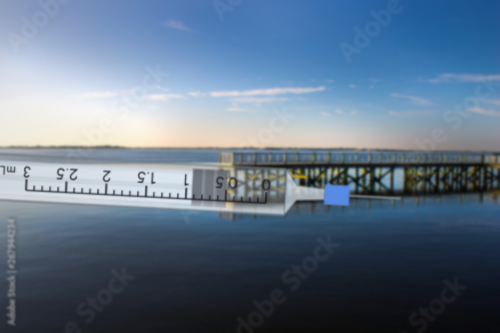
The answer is 0.5 mL
